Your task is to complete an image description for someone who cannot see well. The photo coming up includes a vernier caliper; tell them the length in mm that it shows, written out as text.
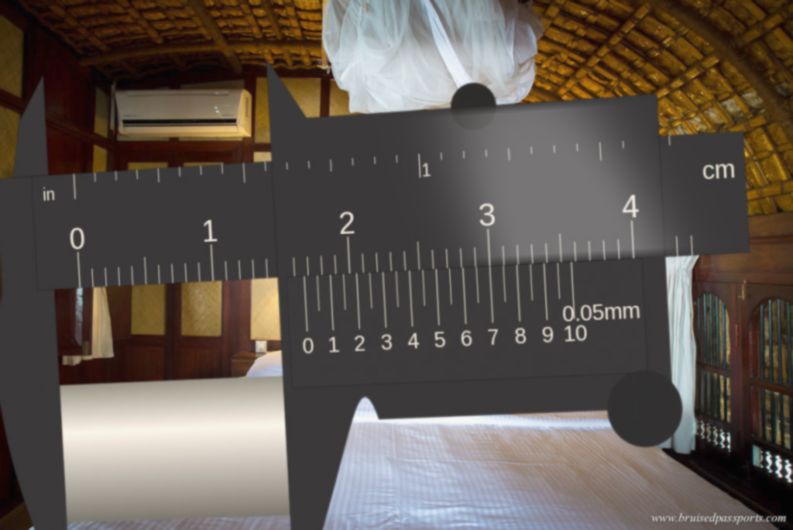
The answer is 16.7 mm
